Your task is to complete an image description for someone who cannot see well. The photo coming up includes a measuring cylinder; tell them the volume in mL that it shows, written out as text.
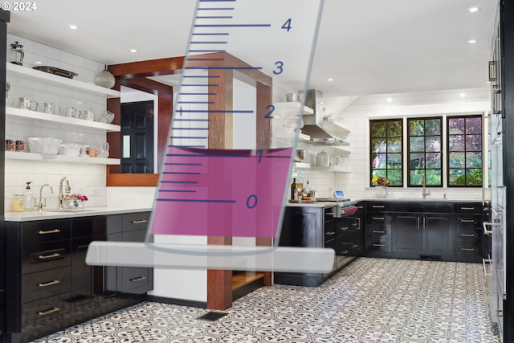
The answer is 1 mL
